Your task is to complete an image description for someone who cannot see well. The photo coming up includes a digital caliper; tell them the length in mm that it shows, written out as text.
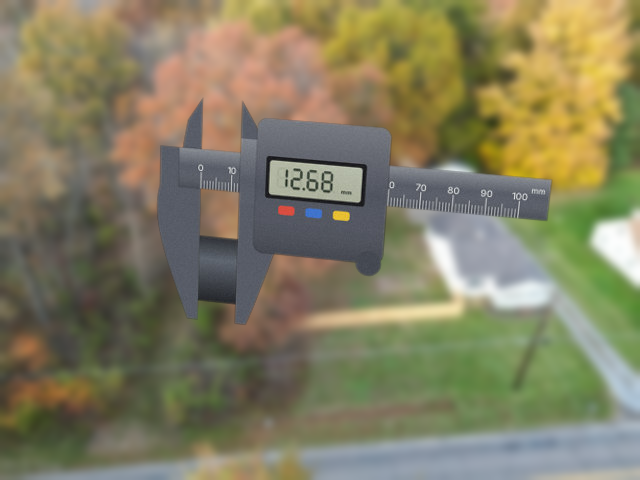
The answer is 12.68 mm
